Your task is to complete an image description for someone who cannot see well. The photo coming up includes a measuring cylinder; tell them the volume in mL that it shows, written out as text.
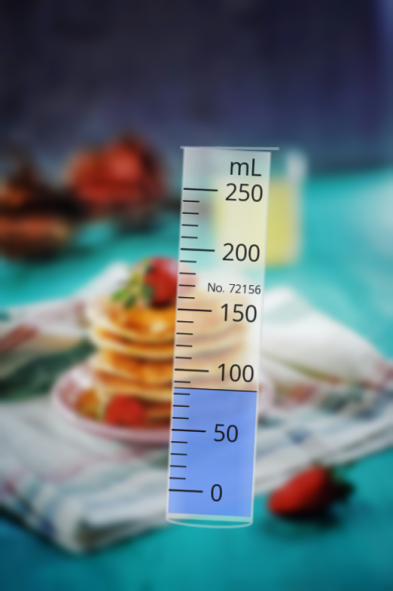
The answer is 85 mL
